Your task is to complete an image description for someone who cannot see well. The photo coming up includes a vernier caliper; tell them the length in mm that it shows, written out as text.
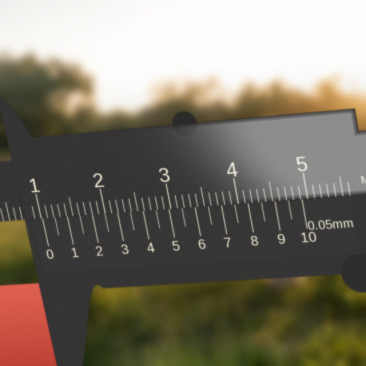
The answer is 10.2 mm
